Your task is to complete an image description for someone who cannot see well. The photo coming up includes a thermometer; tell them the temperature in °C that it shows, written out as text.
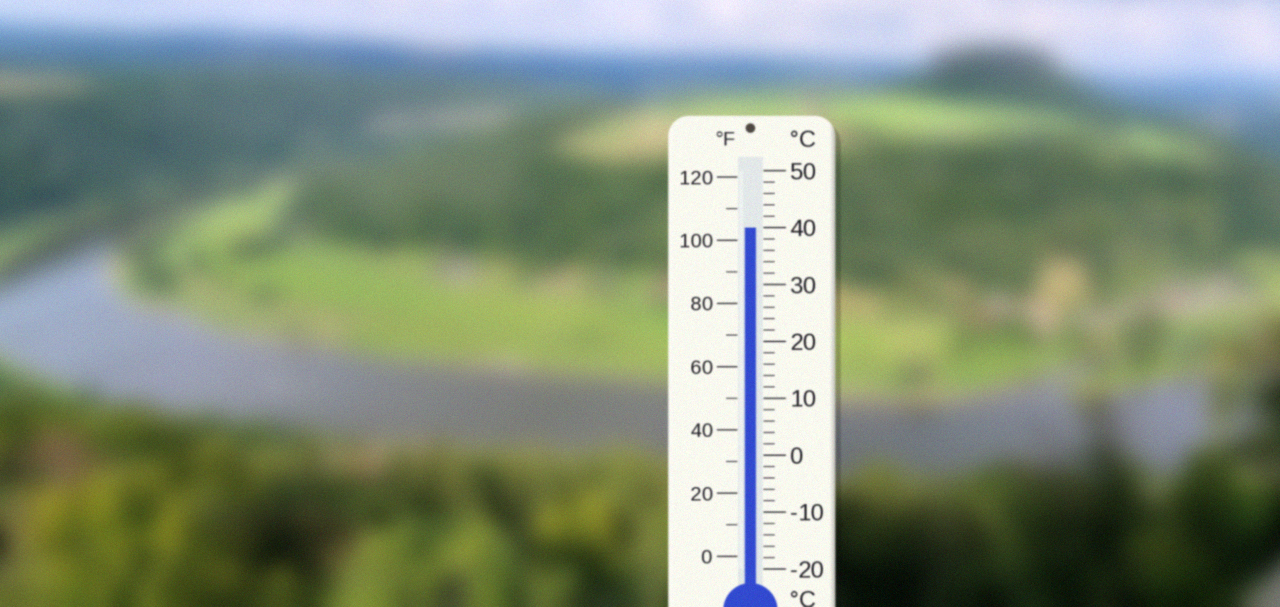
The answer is 40 °C
